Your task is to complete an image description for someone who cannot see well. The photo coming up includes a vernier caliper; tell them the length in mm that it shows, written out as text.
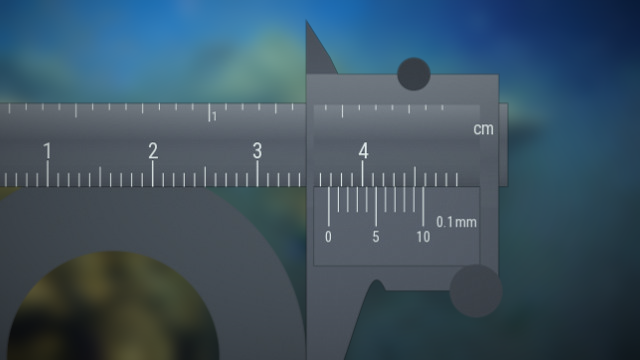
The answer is 36.8 mm
